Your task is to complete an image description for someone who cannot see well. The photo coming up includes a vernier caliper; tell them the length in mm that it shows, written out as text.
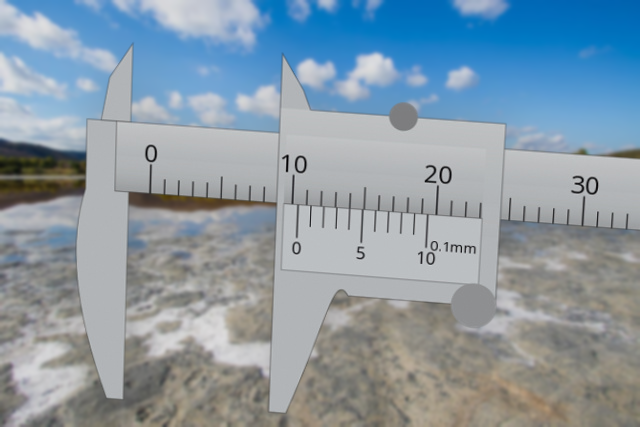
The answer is 10.4 mm
